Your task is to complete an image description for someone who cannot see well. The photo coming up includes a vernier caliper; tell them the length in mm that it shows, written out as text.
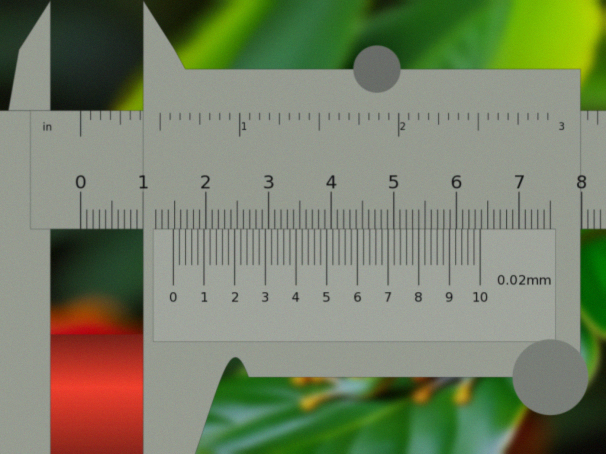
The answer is 14.8 mm
